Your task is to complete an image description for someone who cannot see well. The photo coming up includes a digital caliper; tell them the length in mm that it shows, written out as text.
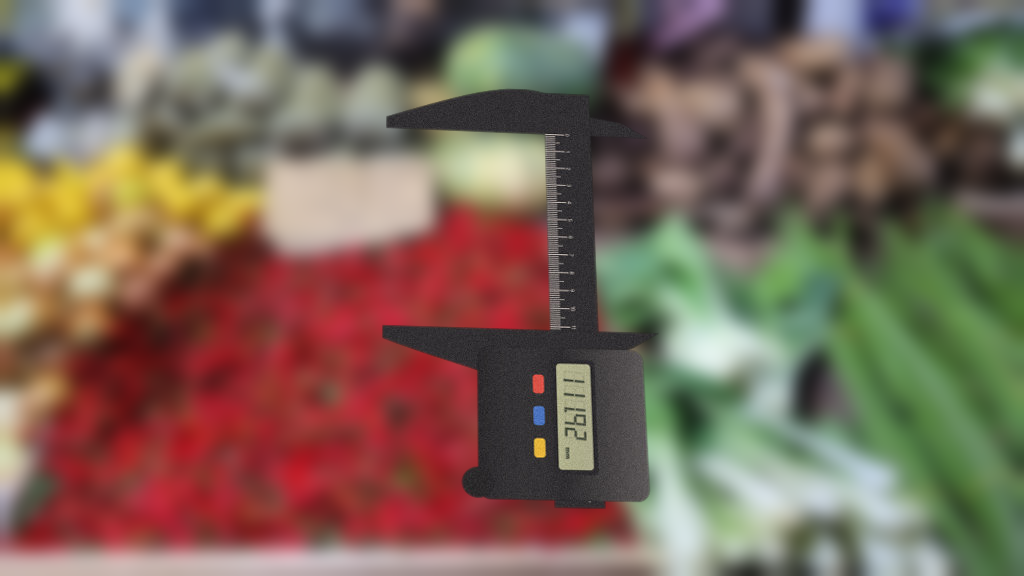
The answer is 111.92 mm
